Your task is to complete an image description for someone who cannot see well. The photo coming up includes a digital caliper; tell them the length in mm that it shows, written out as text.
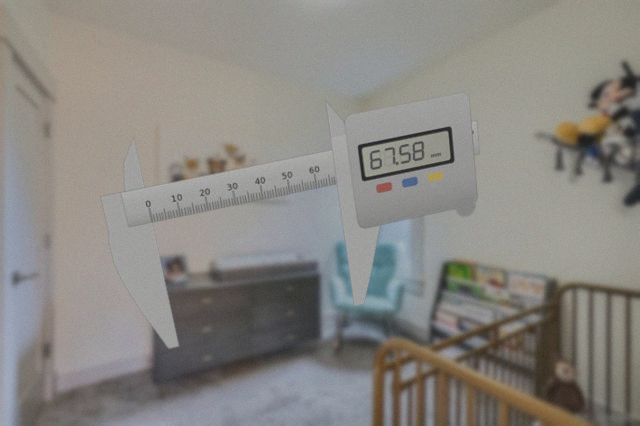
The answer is 67.58 mm
